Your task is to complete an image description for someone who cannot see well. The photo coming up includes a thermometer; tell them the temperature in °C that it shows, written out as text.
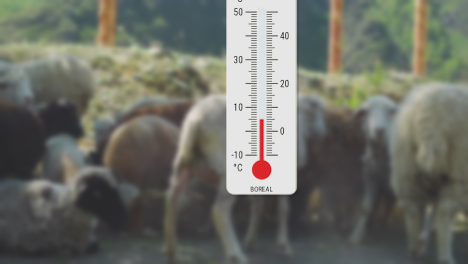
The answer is 5 °C
